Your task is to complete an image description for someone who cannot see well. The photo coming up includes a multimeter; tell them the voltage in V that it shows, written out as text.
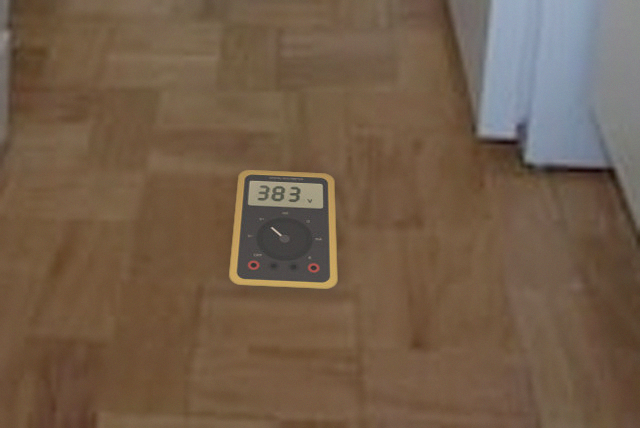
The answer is 383 V
